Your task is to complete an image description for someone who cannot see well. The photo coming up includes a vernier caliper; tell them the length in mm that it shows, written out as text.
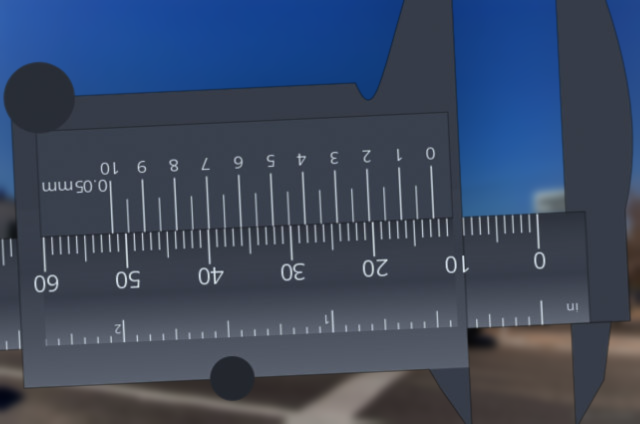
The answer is 12.6 mm
